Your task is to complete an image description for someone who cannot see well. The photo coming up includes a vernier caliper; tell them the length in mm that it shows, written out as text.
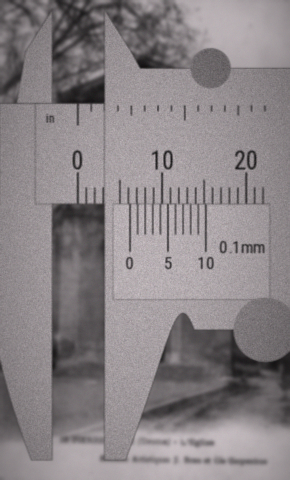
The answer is 6.2 mm
